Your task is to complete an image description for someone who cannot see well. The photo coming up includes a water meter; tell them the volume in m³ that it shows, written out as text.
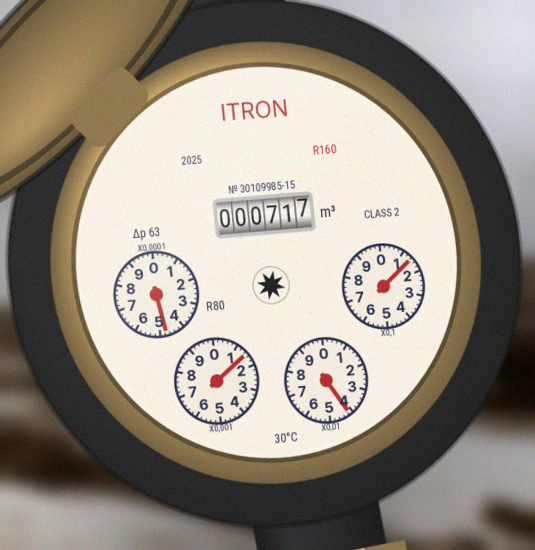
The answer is 717.1414 m³
